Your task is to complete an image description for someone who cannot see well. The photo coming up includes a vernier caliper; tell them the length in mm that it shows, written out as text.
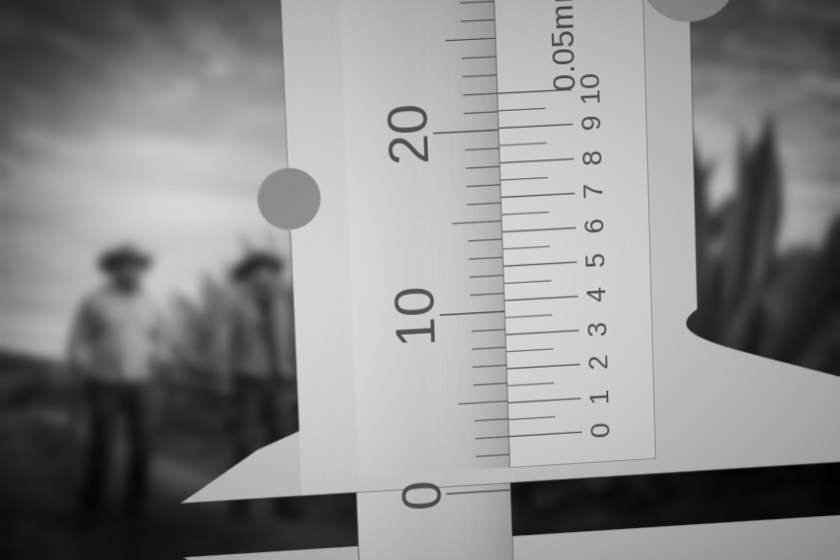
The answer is 3.0 mm
